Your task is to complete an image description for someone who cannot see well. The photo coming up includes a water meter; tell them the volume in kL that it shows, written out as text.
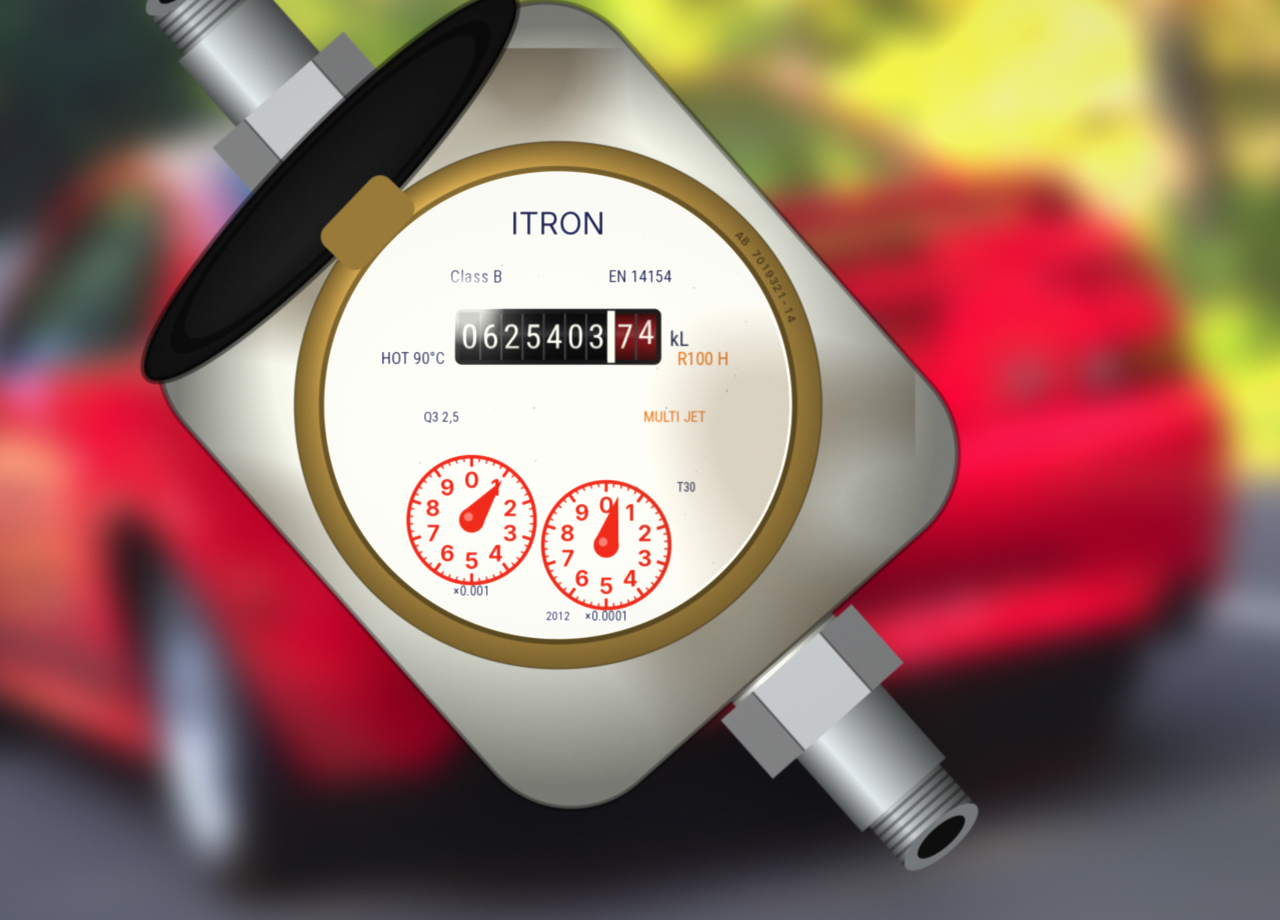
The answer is 625403.7410 kL
